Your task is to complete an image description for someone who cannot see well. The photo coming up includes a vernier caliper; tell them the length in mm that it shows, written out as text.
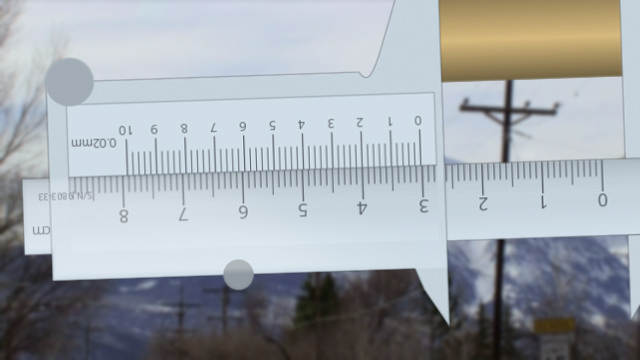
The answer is 30.2 mm
